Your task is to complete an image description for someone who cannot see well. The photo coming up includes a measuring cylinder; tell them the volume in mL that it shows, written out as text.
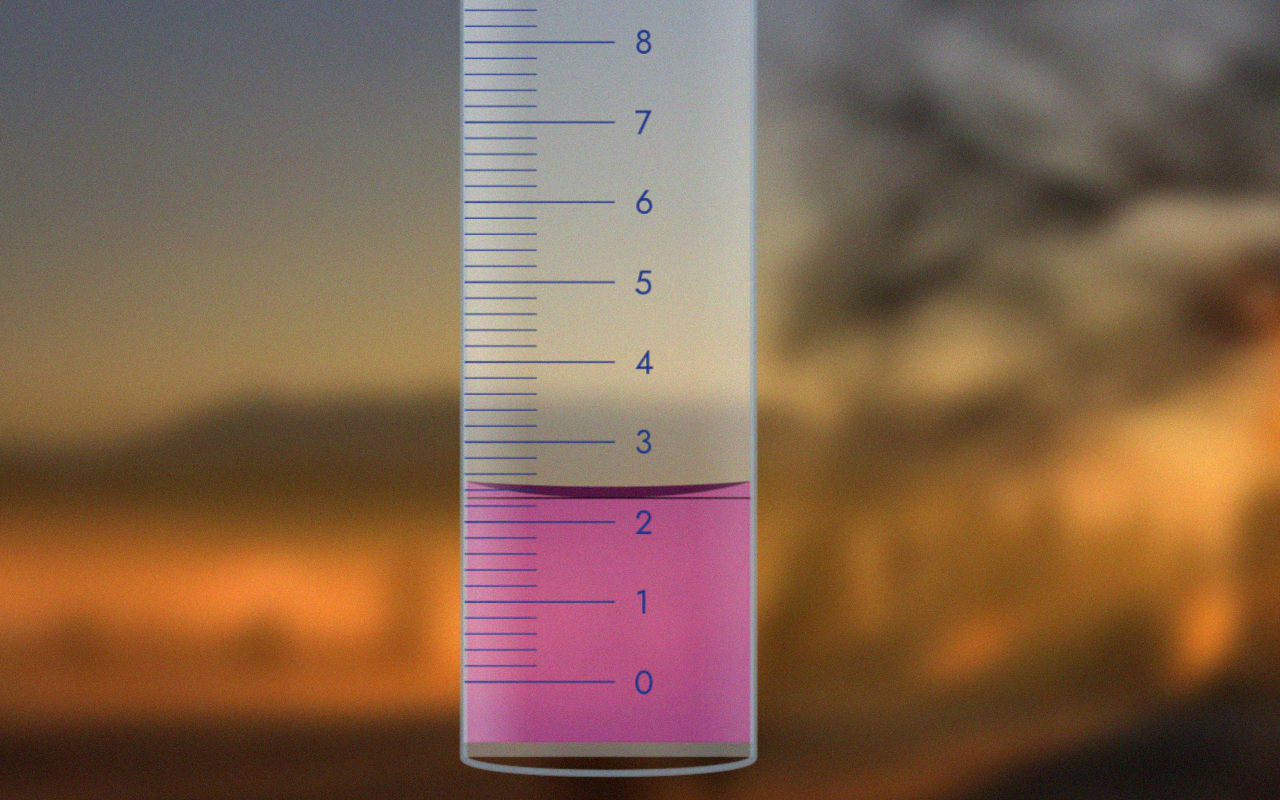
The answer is 2.3 mL
